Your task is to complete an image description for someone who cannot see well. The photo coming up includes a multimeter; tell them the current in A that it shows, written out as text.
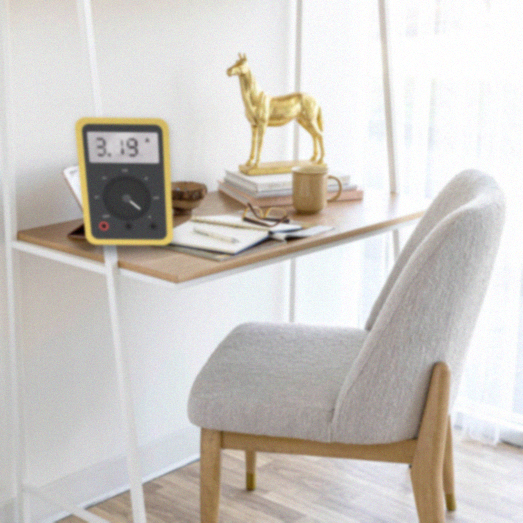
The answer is 3.19 A
